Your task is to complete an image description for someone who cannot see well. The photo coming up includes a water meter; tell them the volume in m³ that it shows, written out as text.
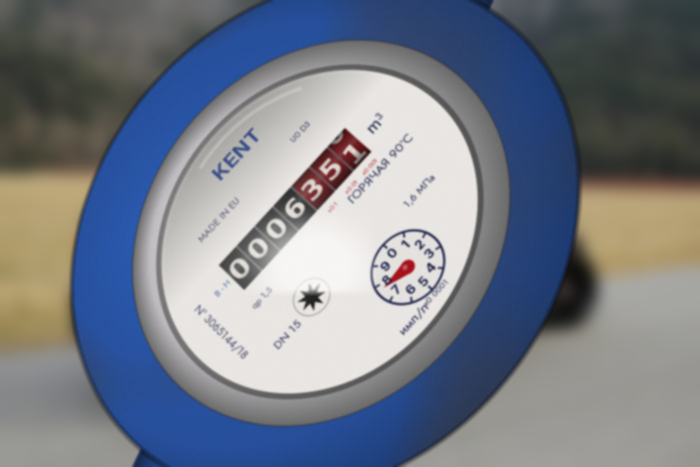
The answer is 6.3507 m³
